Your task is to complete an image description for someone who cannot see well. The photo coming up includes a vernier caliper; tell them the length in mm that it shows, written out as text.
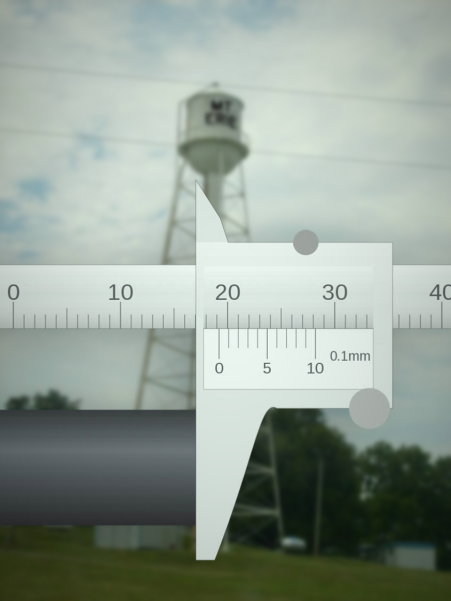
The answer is 19.2 mm
